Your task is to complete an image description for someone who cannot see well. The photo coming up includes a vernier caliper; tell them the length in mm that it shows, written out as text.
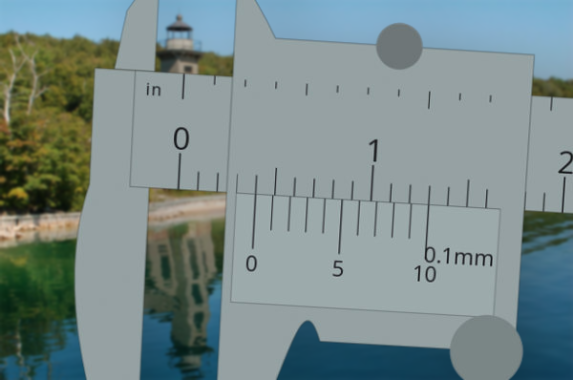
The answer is 4.0 mm
